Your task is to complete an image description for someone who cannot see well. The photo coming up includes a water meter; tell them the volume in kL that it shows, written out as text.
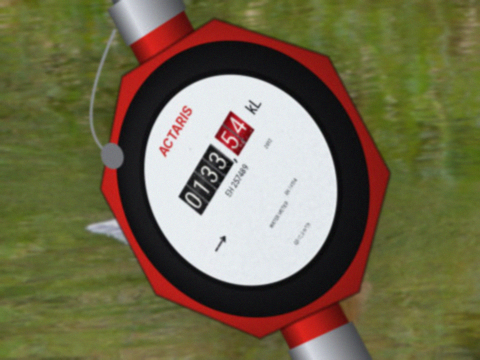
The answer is 133.54 kL
